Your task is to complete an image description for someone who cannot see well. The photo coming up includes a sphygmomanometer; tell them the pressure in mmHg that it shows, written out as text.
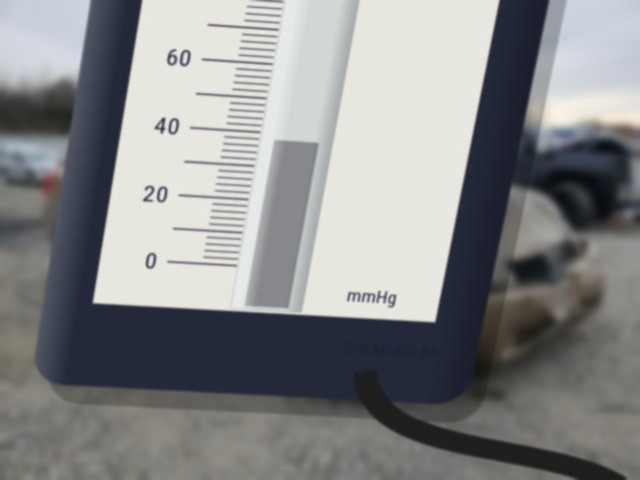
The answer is 38 mmHg
